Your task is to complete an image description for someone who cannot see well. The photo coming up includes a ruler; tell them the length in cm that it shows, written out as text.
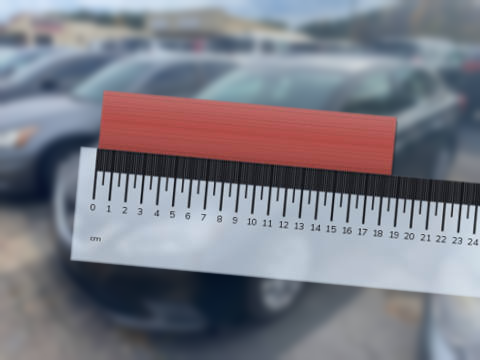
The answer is 18.5 cm
